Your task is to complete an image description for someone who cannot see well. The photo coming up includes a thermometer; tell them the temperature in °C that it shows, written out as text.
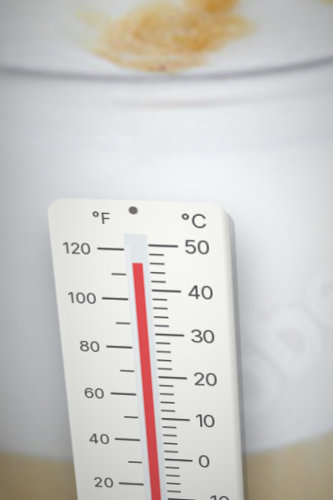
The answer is 46 °C
